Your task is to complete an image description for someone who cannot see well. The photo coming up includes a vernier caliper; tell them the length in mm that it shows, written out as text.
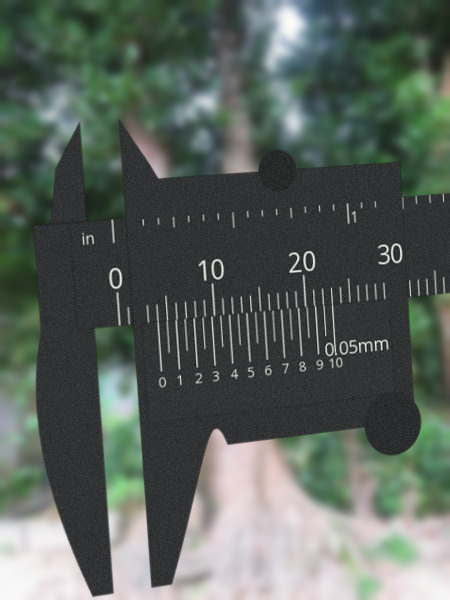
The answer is 4.0 mm
